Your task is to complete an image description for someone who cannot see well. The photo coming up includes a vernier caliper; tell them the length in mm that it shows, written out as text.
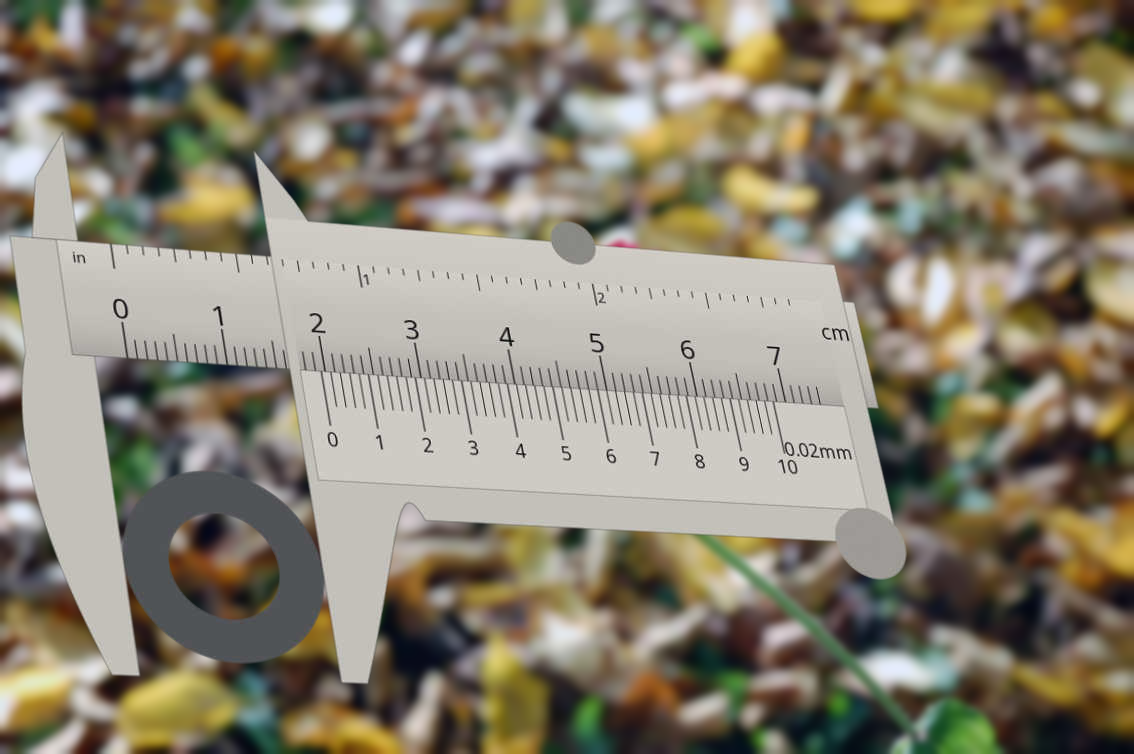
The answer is 19.6 mm
